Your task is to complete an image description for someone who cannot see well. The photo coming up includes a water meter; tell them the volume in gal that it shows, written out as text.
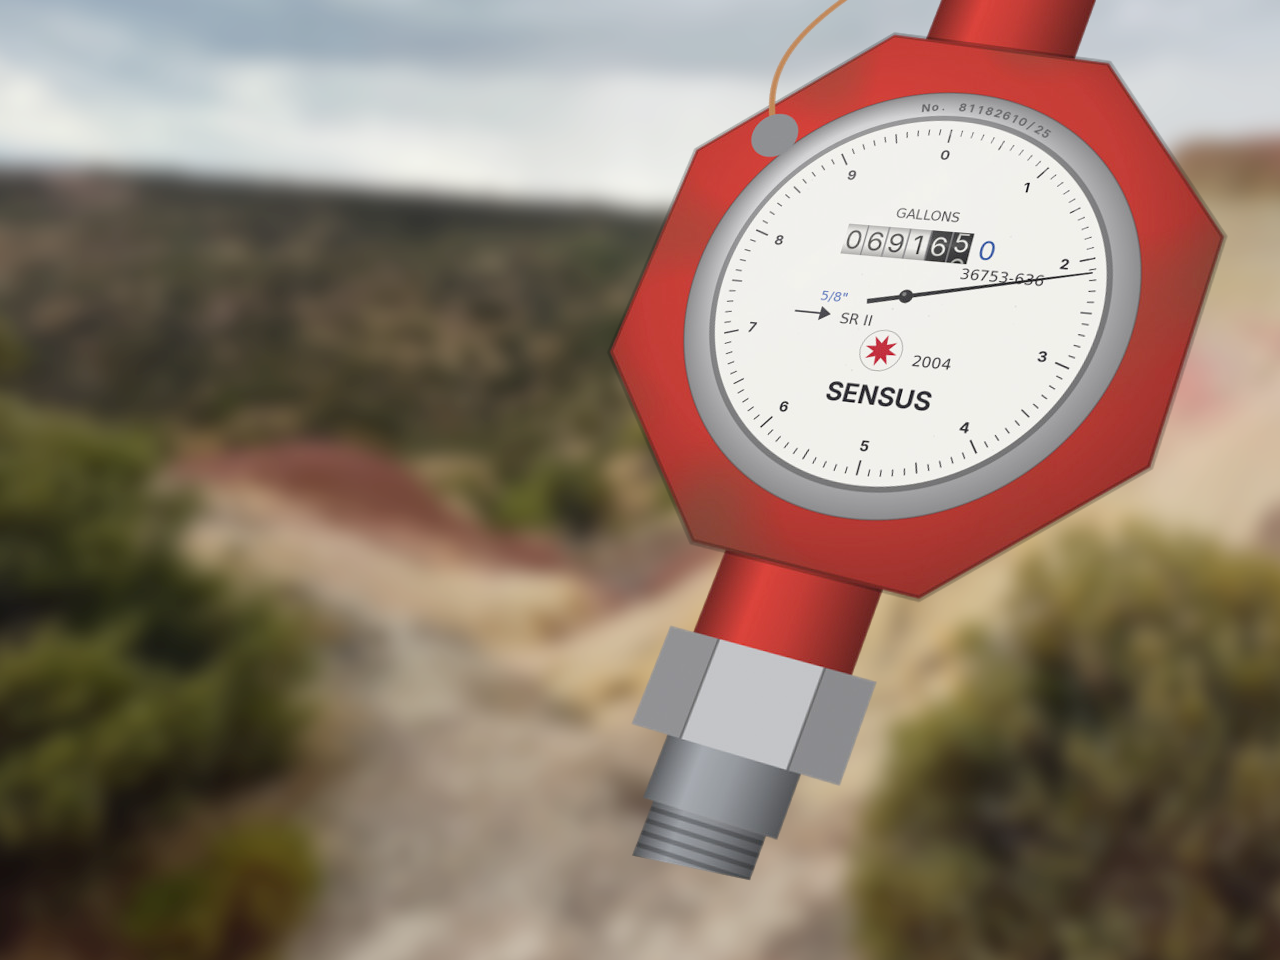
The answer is 691652.1 gal
